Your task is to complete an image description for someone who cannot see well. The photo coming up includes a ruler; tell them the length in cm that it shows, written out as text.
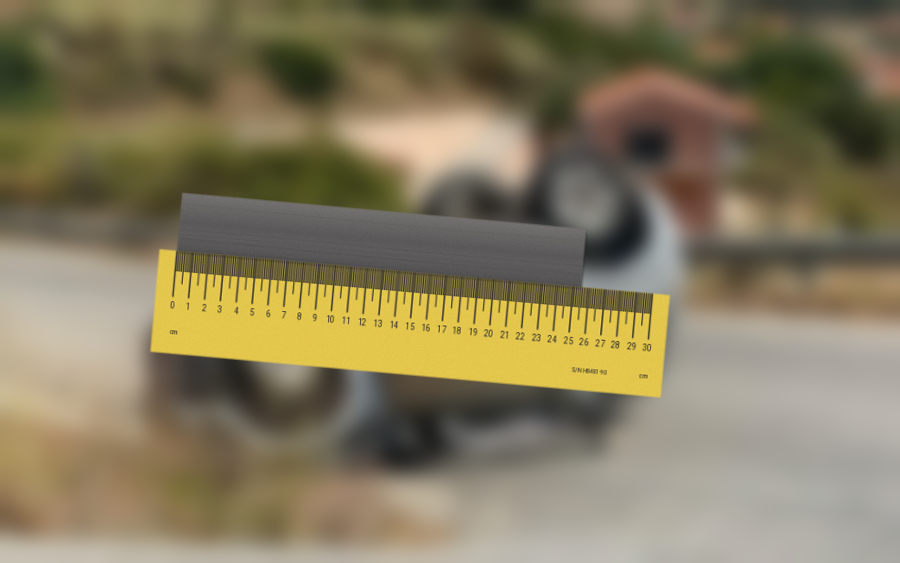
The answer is 25.5 cm
